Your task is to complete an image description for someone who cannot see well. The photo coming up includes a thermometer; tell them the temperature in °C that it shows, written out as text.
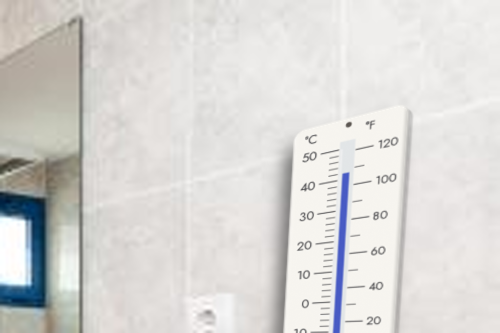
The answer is 42 °C
